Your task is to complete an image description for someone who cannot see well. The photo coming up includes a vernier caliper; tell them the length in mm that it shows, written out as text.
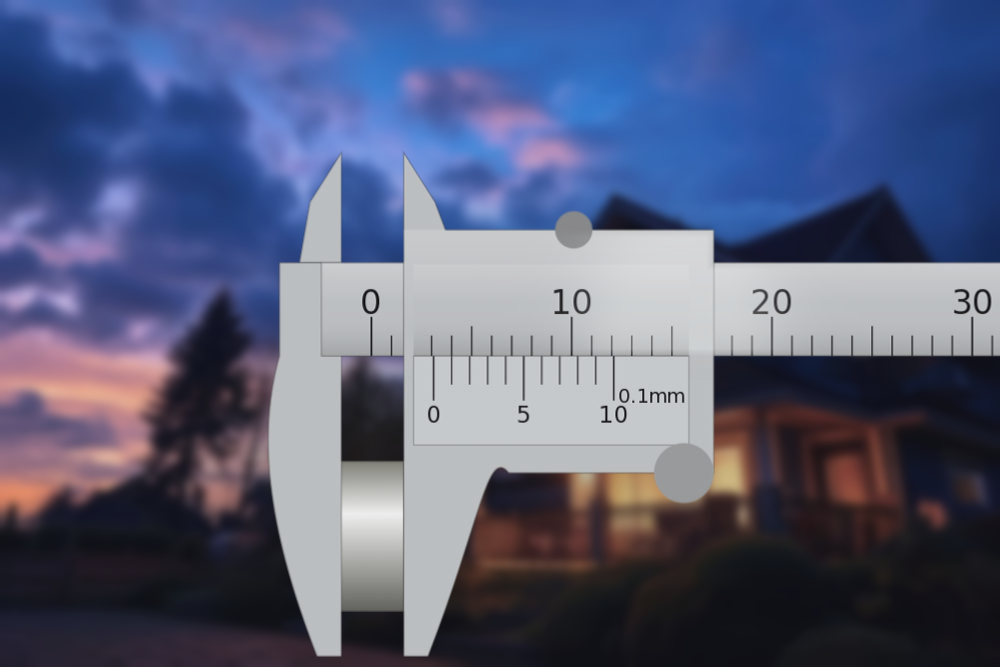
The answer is 3.1 mm
